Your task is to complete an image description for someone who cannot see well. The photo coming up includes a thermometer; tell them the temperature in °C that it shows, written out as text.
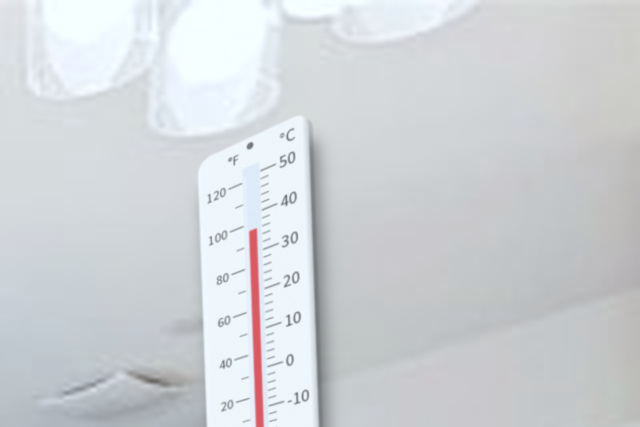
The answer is 36 °C
